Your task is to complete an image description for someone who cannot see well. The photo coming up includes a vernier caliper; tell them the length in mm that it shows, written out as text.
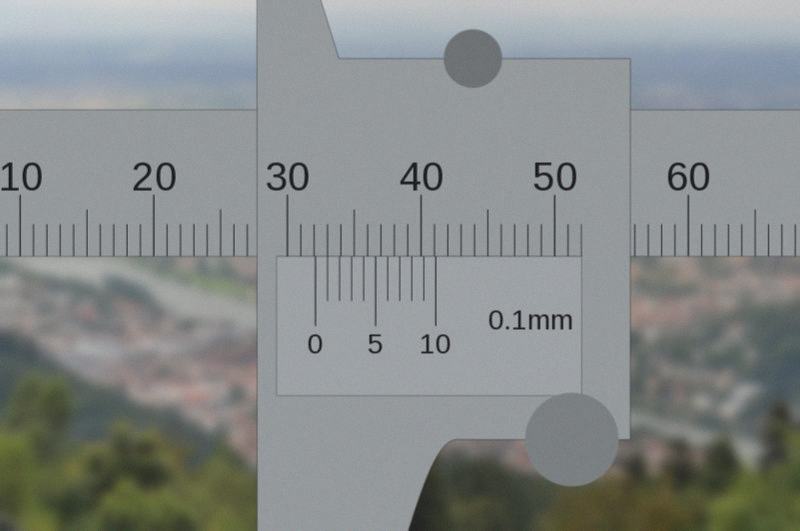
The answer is 32.1 mm
